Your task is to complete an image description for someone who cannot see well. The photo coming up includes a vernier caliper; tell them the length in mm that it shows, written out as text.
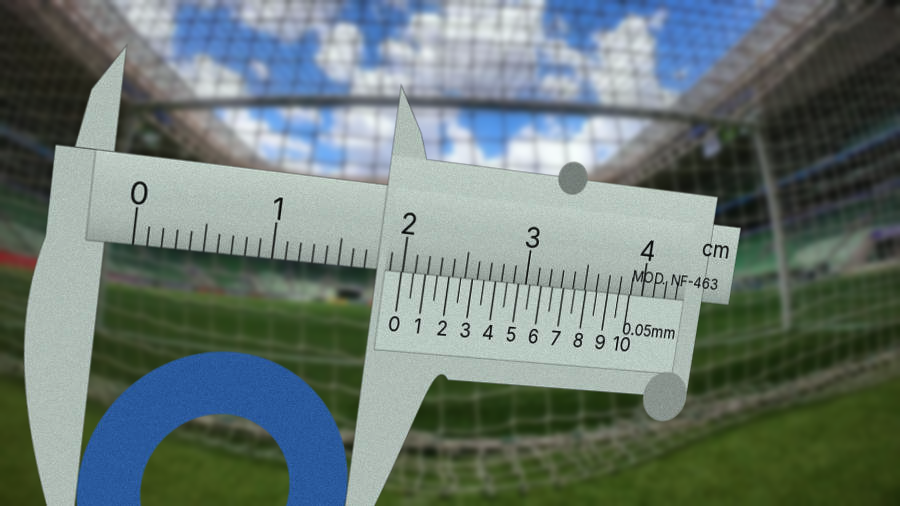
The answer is 19.9 mm
